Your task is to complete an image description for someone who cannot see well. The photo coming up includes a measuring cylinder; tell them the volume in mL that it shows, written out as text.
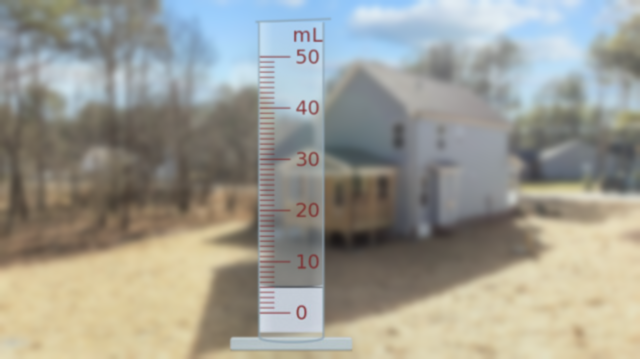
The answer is 5 mL
